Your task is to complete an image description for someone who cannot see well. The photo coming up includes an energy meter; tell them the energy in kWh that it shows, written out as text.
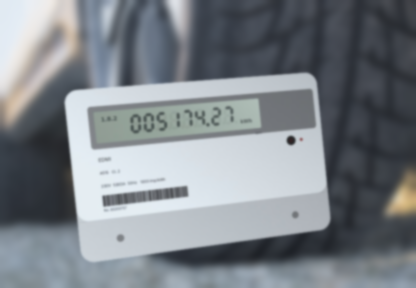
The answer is 5174.27 kWh
